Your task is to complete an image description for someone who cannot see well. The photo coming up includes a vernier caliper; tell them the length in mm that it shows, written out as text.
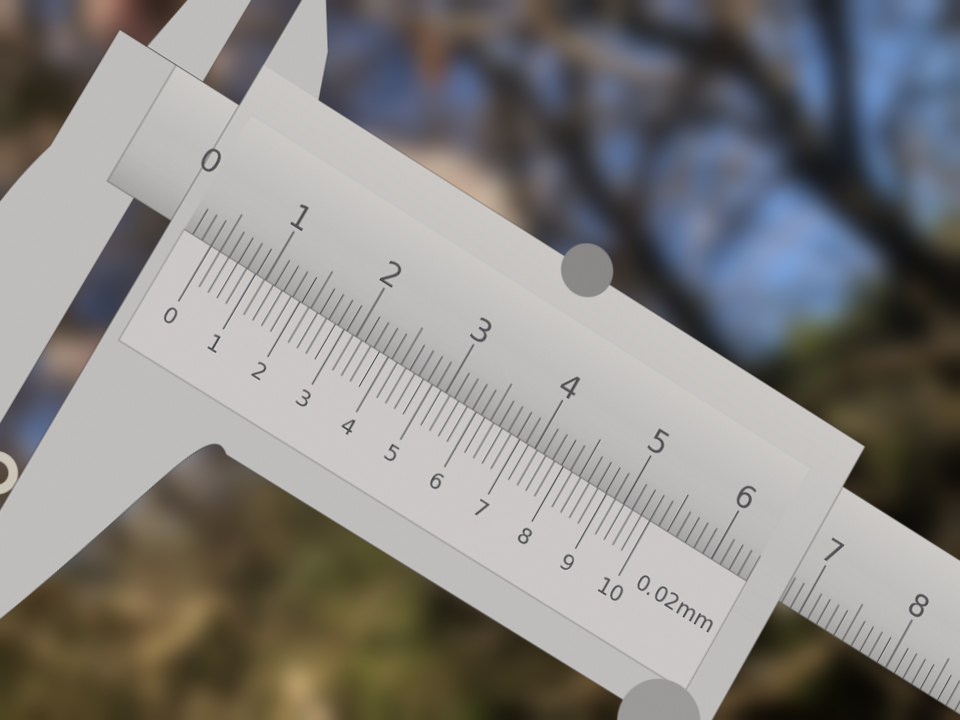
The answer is 4.0 mm
